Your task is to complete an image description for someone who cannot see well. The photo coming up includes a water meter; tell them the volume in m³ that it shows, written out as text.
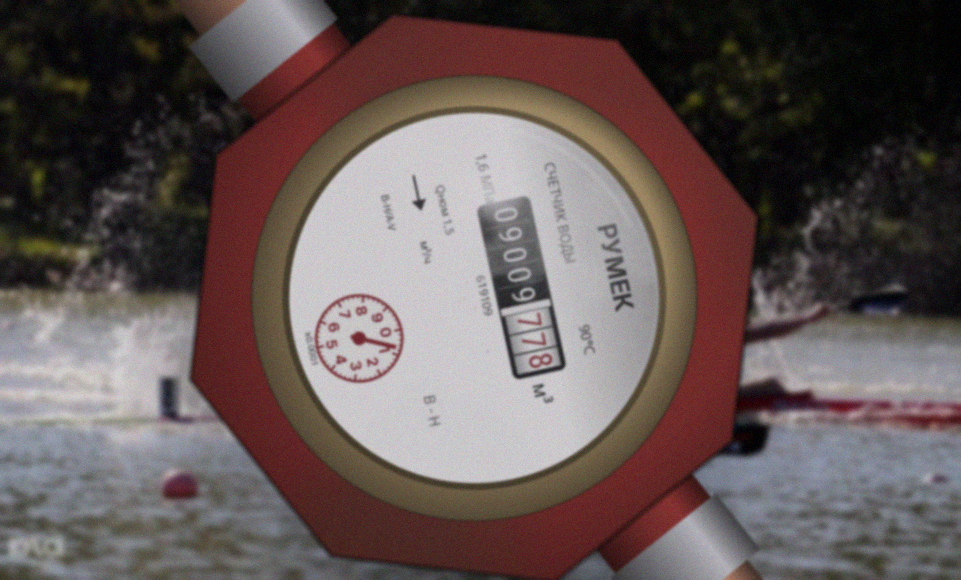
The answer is 9009.7780 m³
